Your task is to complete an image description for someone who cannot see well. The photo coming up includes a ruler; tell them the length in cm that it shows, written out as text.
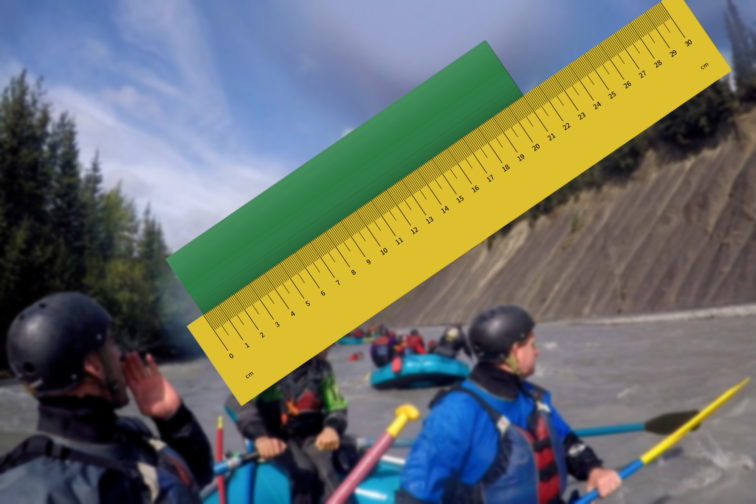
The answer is 21 cm
